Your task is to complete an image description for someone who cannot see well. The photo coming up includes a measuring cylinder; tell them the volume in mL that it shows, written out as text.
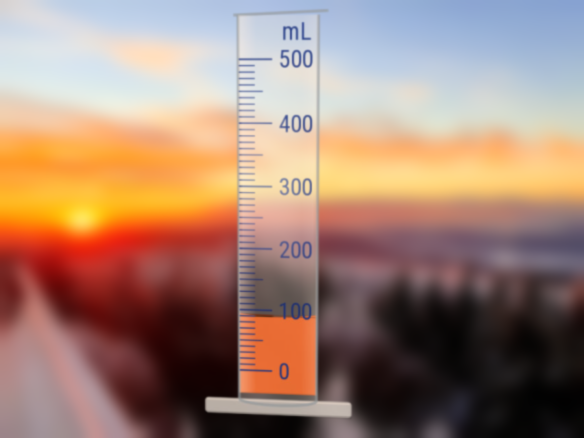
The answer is 90 mL
